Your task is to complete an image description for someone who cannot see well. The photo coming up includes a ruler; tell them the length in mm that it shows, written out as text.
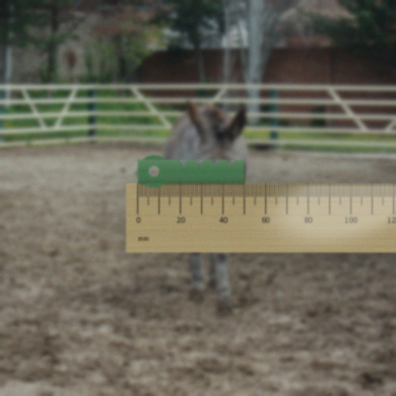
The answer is 50 mm
